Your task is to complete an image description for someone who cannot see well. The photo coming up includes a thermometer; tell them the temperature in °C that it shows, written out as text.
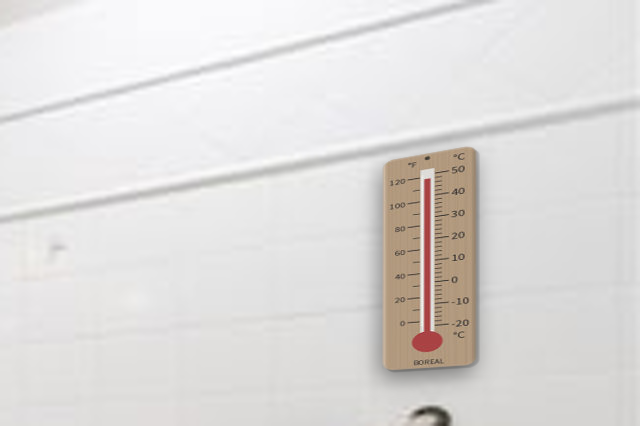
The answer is 48 °C
